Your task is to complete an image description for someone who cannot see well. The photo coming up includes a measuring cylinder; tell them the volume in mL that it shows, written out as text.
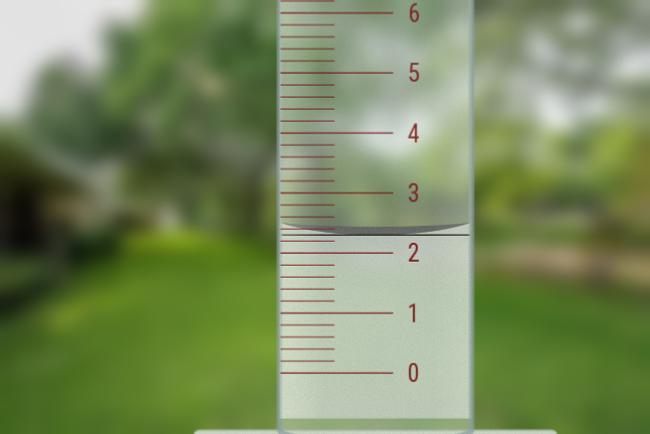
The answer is 2.3 mL
